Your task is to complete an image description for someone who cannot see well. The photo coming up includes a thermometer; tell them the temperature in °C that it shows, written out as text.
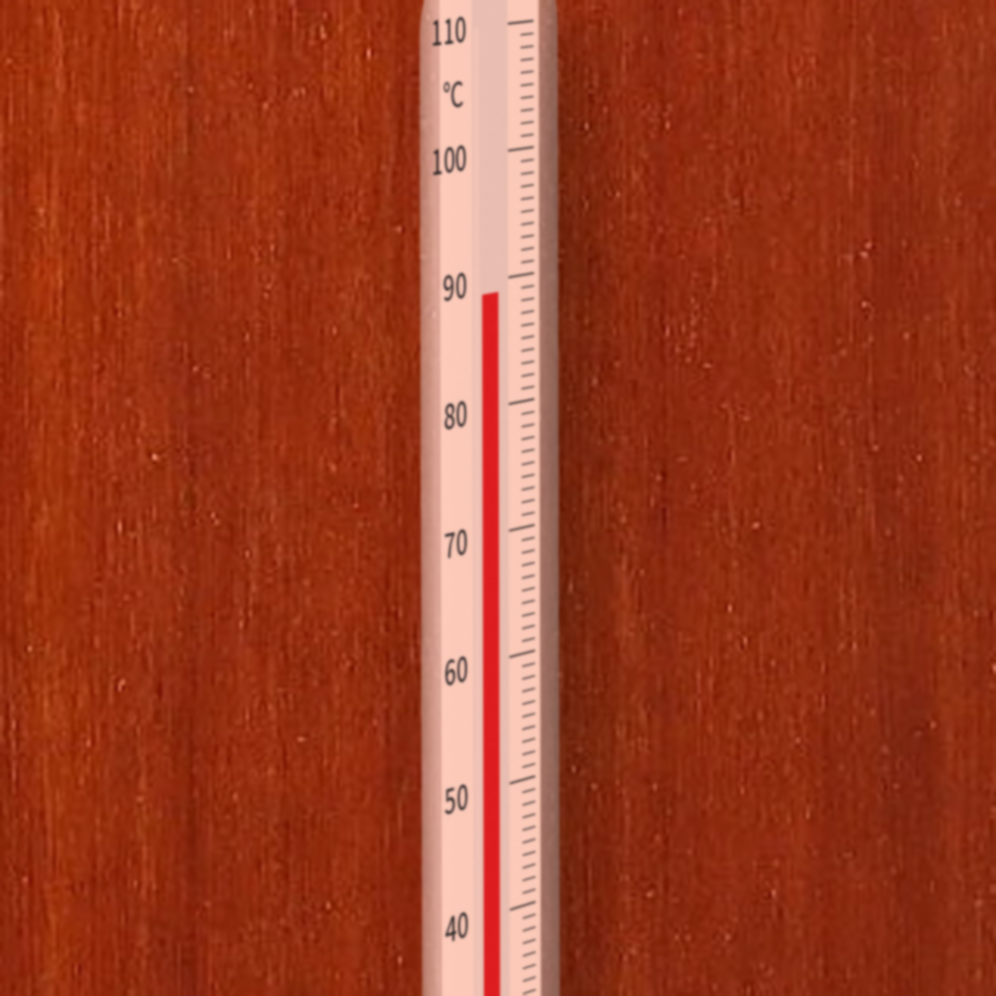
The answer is 89 °C
